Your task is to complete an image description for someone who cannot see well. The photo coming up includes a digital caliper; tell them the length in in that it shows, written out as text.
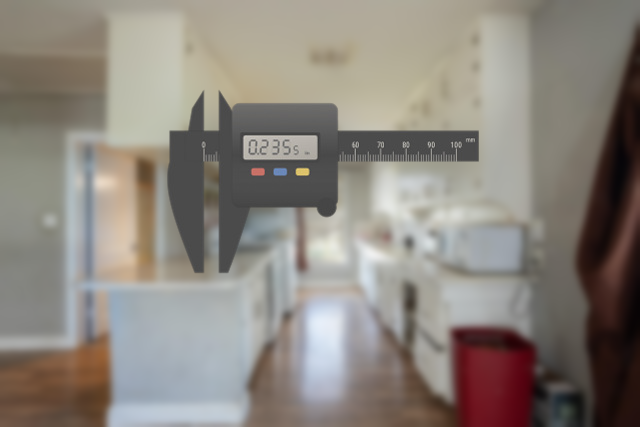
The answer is 0.2355 in
